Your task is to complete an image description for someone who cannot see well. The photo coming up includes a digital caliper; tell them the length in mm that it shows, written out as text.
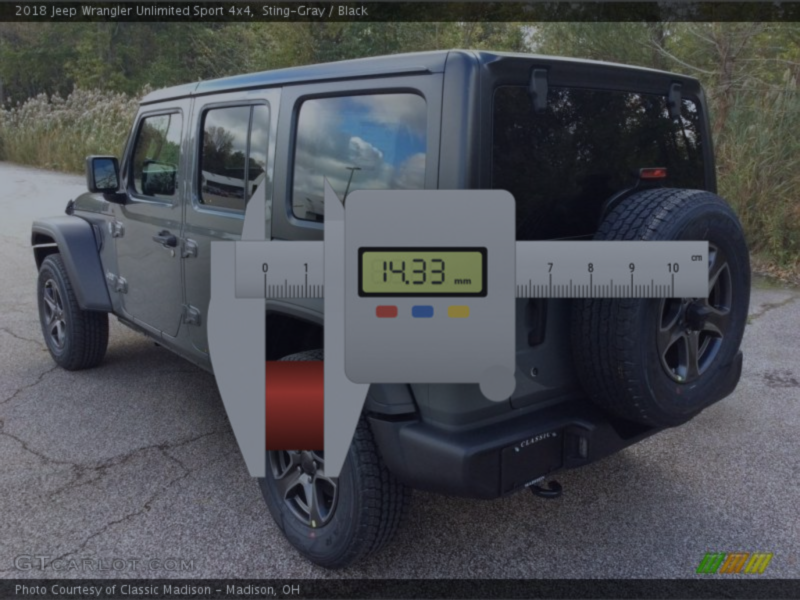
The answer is 14.33 mm
